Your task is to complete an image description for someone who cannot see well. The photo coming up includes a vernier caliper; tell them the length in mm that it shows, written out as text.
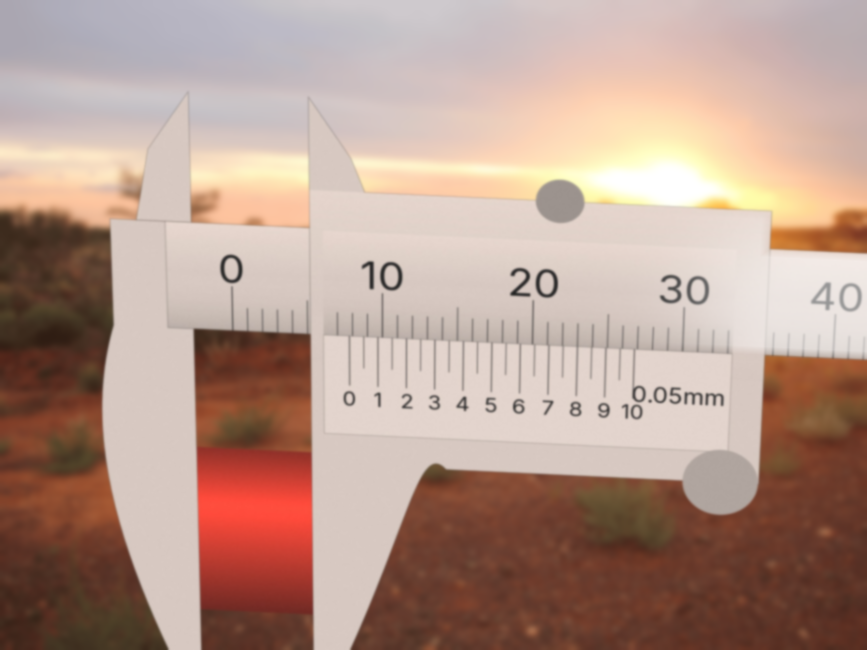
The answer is 7.8 mm
